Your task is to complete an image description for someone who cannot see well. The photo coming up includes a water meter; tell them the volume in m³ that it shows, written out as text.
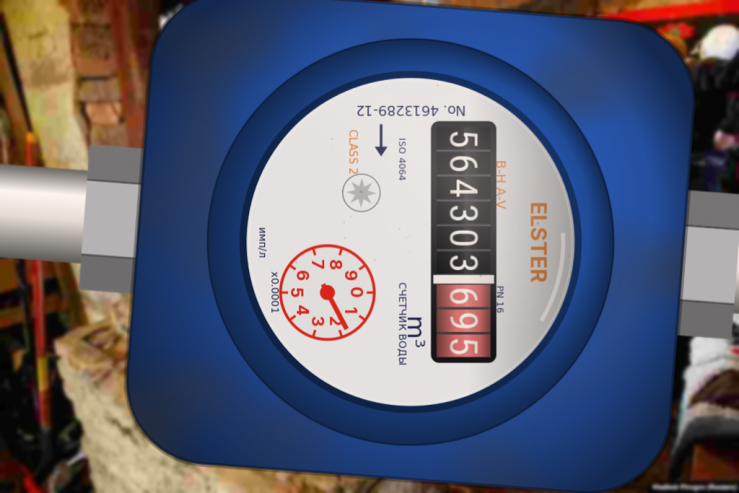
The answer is 564303.6951 m³
